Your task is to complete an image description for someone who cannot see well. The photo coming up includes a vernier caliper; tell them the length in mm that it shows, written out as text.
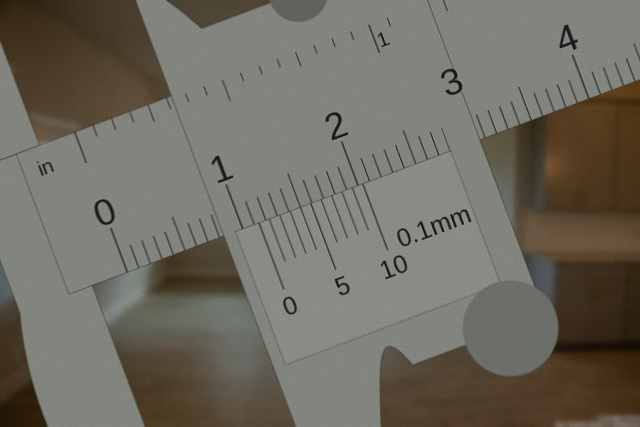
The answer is 11.4 mm
